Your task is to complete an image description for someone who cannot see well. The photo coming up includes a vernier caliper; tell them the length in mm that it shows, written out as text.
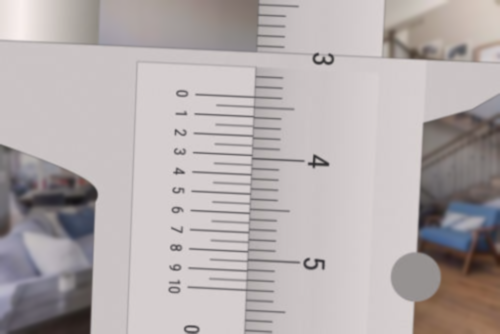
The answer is 34.0 mm
